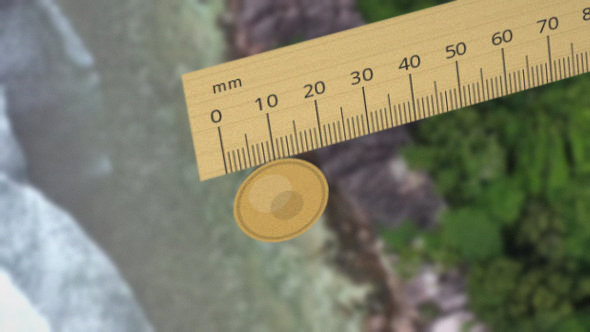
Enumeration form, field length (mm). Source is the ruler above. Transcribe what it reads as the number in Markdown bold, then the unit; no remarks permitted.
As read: **20** mm
